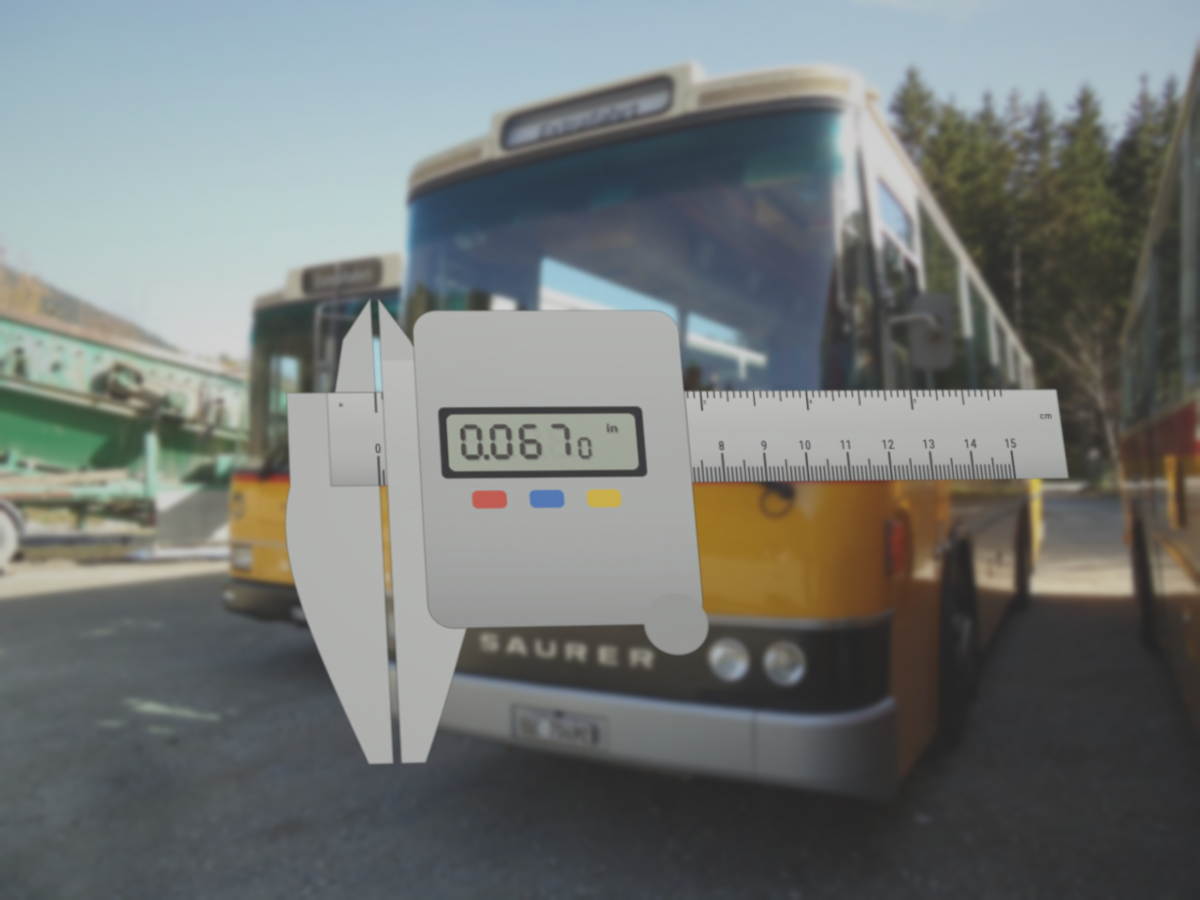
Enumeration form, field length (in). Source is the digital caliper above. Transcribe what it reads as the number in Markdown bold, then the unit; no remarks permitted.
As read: **0.0670** in
